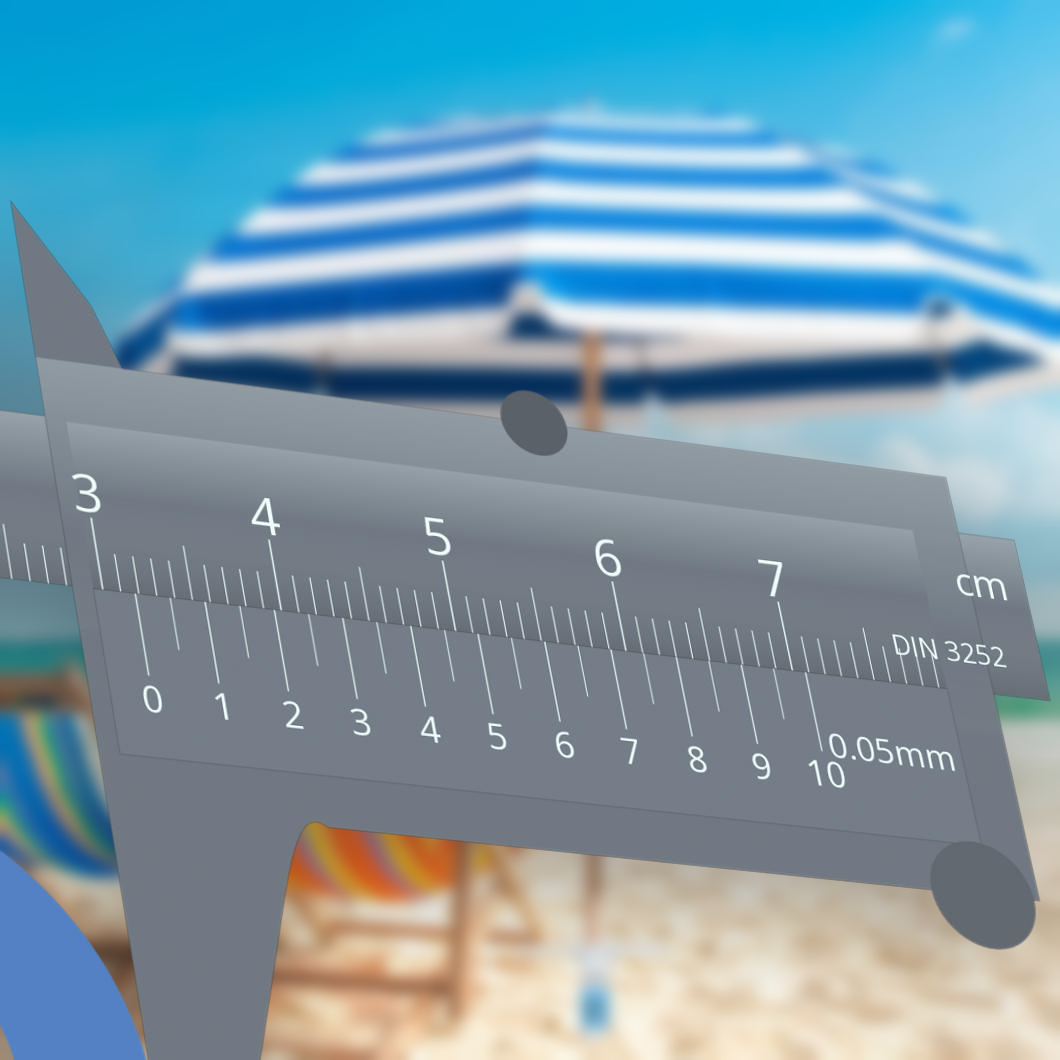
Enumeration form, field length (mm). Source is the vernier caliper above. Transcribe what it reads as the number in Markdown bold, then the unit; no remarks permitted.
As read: **31.8** mm
